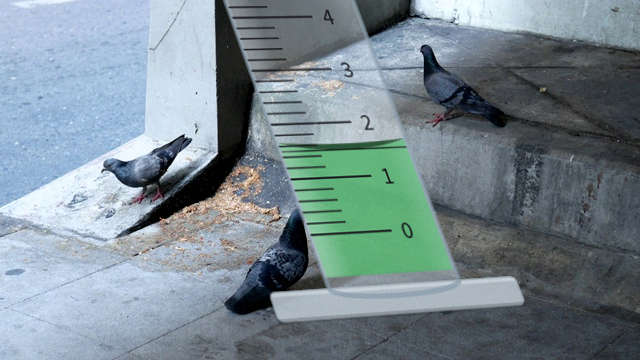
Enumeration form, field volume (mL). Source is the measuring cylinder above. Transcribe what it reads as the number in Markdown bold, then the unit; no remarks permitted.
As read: **1.5** mL
